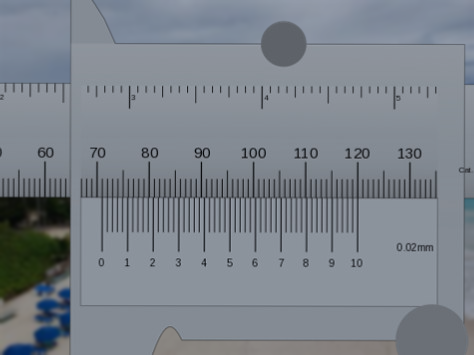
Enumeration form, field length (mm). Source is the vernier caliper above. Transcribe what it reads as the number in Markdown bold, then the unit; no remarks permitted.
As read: **71.0** mm
